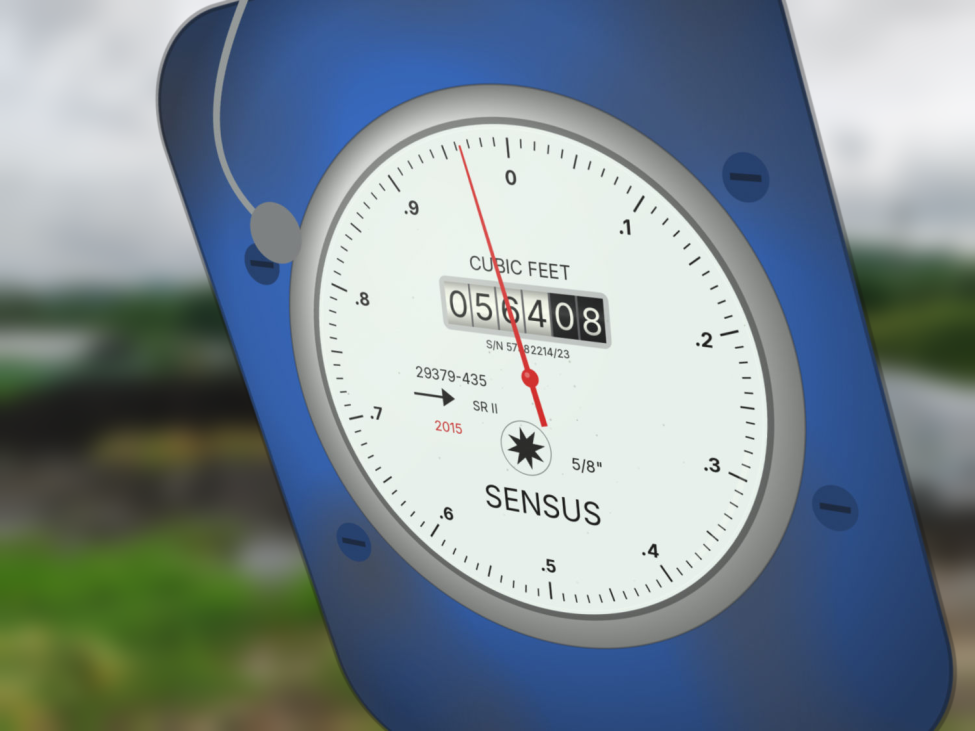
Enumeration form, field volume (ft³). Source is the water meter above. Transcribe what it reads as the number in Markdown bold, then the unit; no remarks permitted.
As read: **56407.96** ft³
